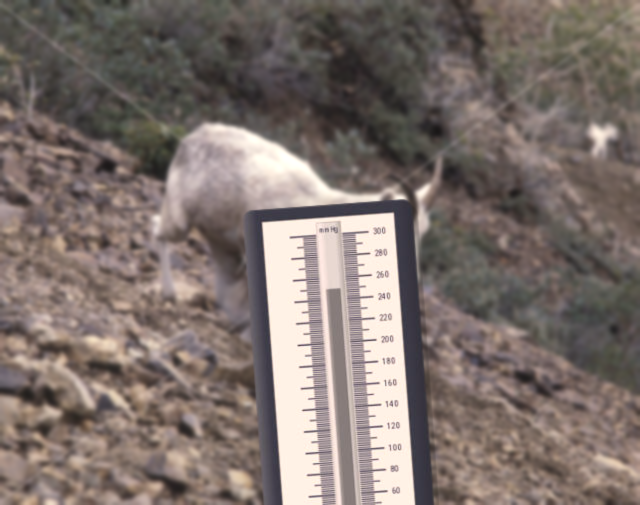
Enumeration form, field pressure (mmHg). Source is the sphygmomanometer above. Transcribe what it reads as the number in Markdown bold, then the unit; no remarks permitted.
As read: **250** mmHg
